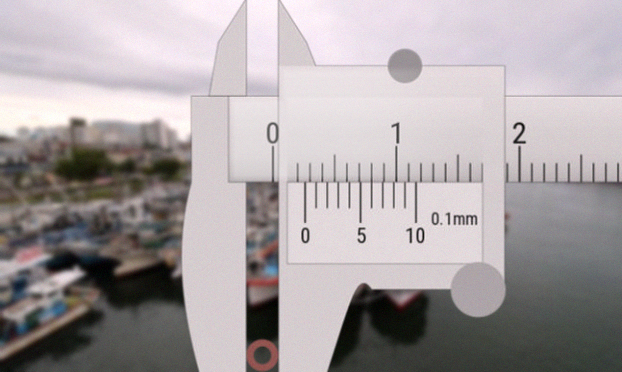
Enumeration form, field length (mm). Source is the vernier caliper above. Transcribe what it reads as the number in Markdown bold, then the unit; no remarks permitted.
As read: **2.6** mm
